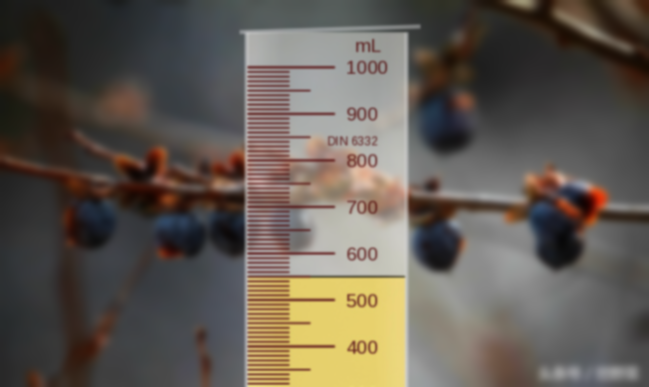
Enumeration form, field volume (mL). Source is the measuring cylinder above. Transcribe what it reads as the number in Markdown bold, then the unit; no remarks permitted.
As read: **550** mL
